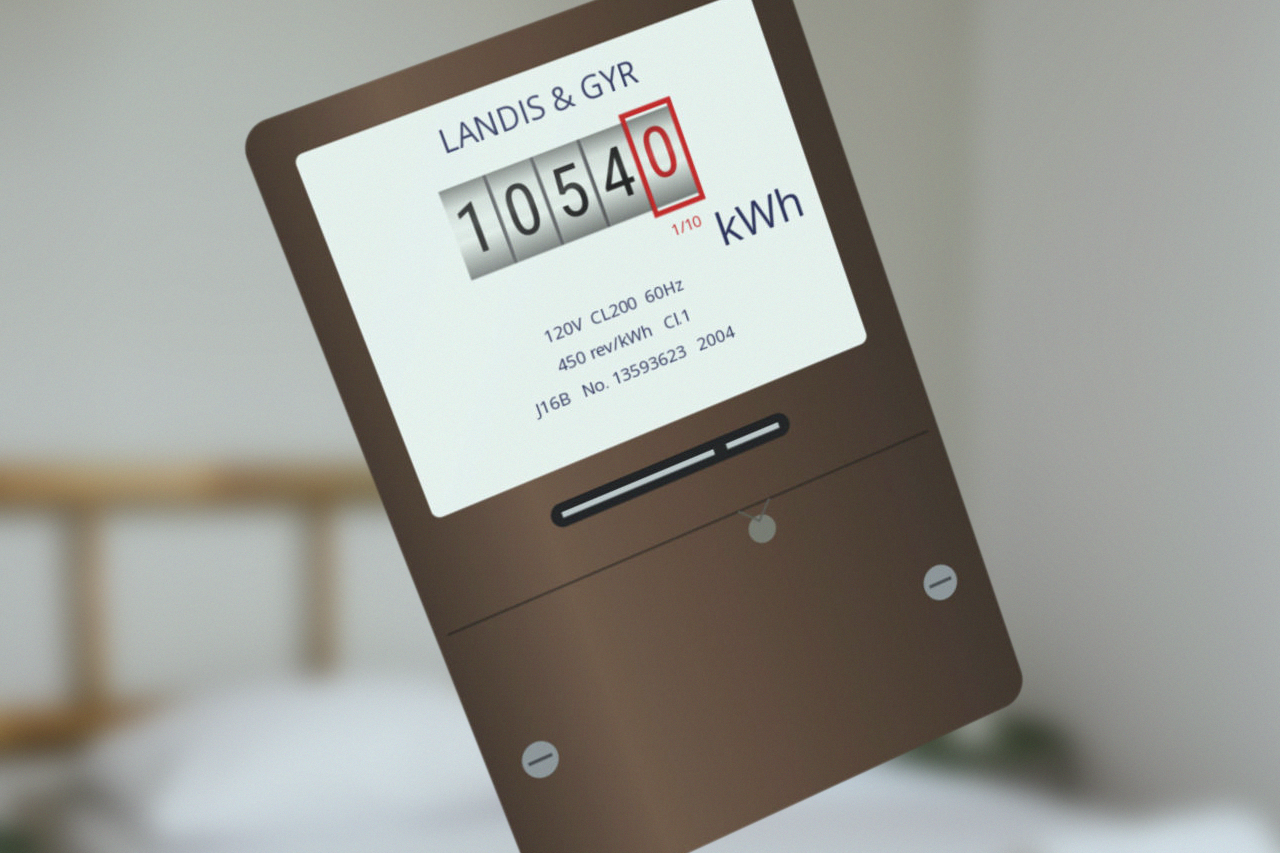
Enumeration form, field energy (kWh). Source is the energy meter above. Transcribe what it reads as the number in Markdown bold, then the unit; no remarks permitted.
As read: **1054.0** kWh
